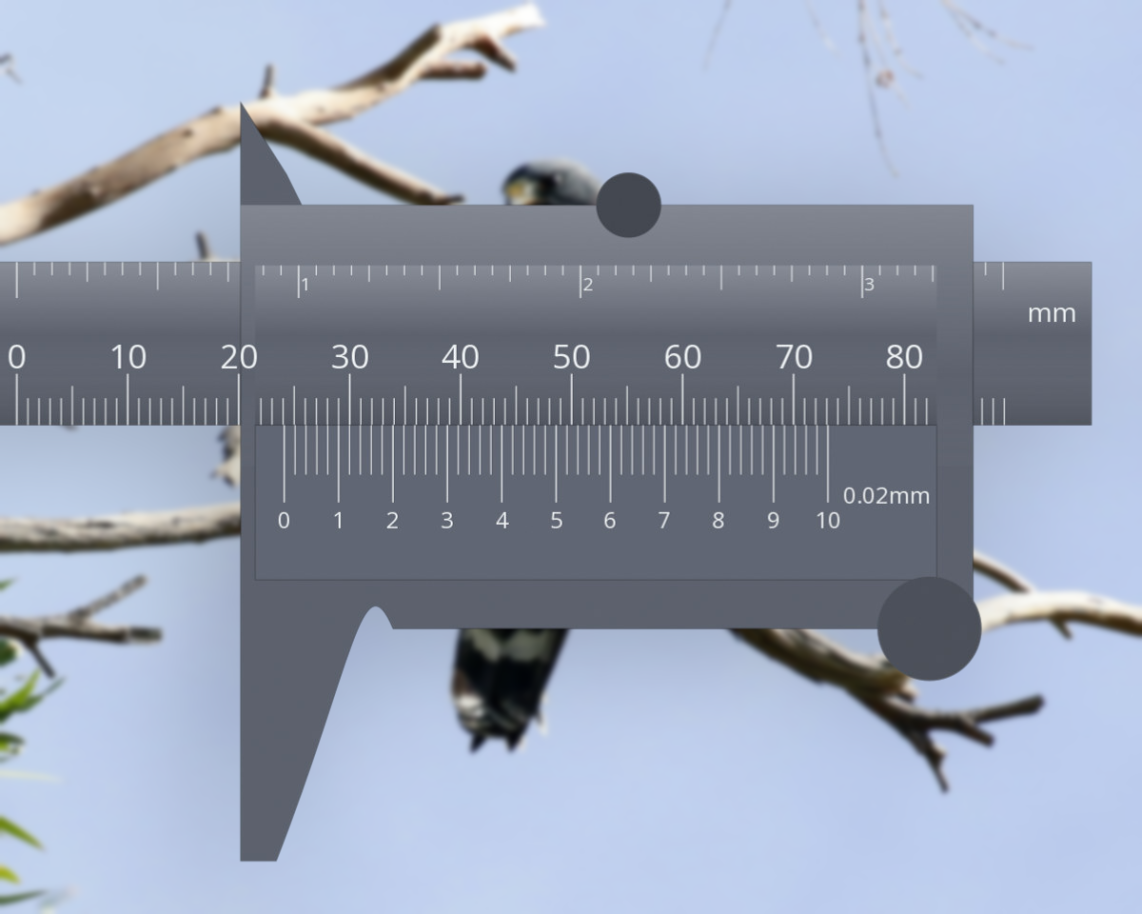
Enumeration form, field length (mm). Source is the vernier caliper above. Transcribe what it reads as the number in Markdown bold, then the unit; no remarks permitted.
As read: **24.1** mm
